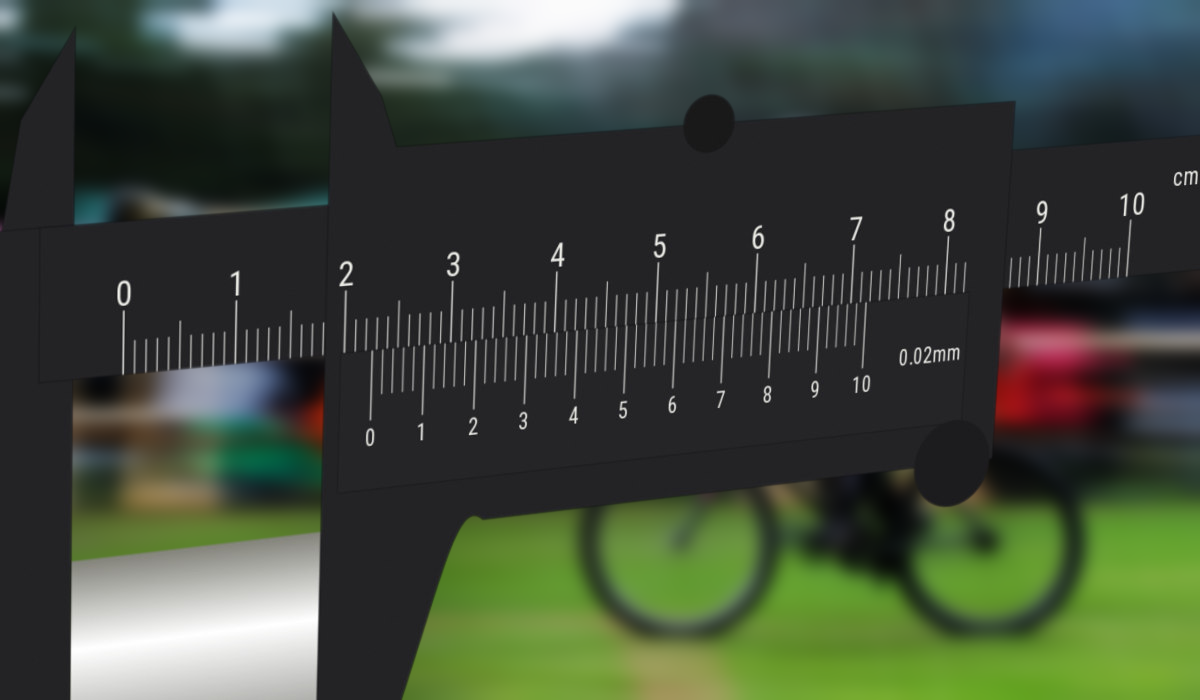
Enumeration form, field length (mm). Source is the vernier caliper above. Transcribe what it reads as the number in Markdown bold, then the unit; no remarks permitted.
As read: **22.6** mm
